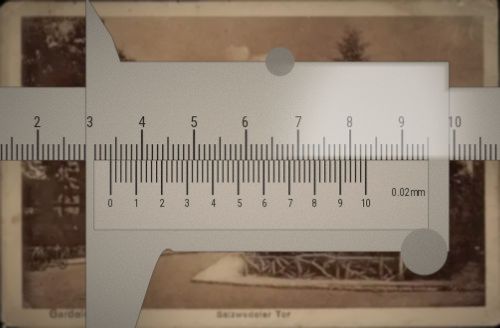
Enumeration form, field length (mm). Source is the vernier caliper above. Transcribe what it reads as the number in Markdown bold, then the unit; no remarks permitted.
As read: **34.0** mm
